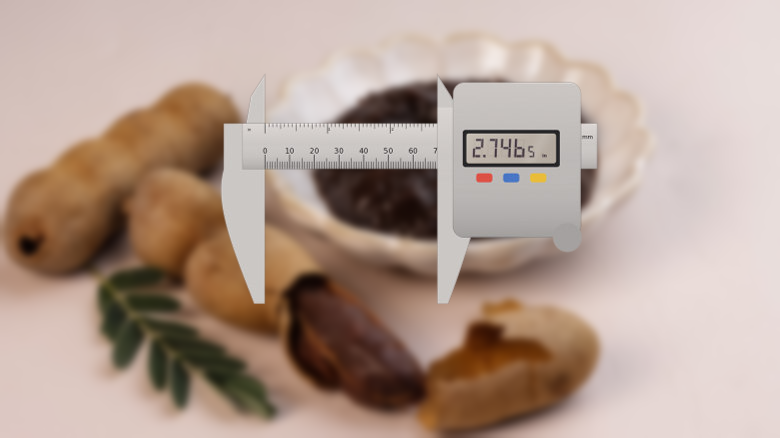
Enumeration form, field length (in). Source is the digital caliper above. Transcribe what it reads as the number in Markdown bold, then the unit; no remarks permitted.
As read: **2.7465** in
